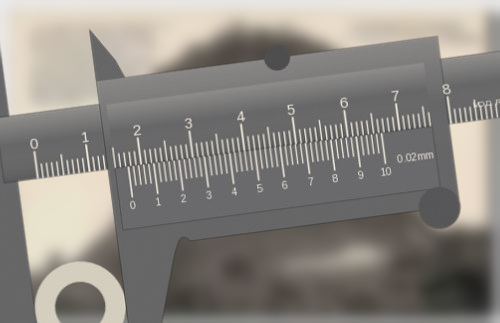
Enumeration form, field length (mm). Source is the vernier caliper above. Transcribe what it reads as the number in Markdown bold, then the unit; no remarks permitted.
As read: **17.5** mm
